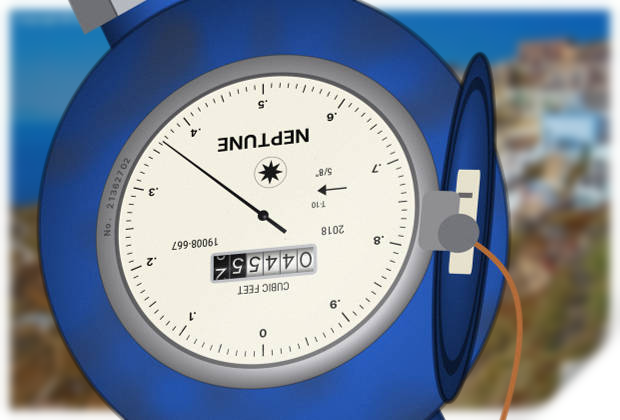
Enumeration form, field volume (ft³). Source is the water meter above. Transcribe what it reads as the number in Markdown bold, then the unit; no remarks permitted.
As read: **44552.36** ft³
